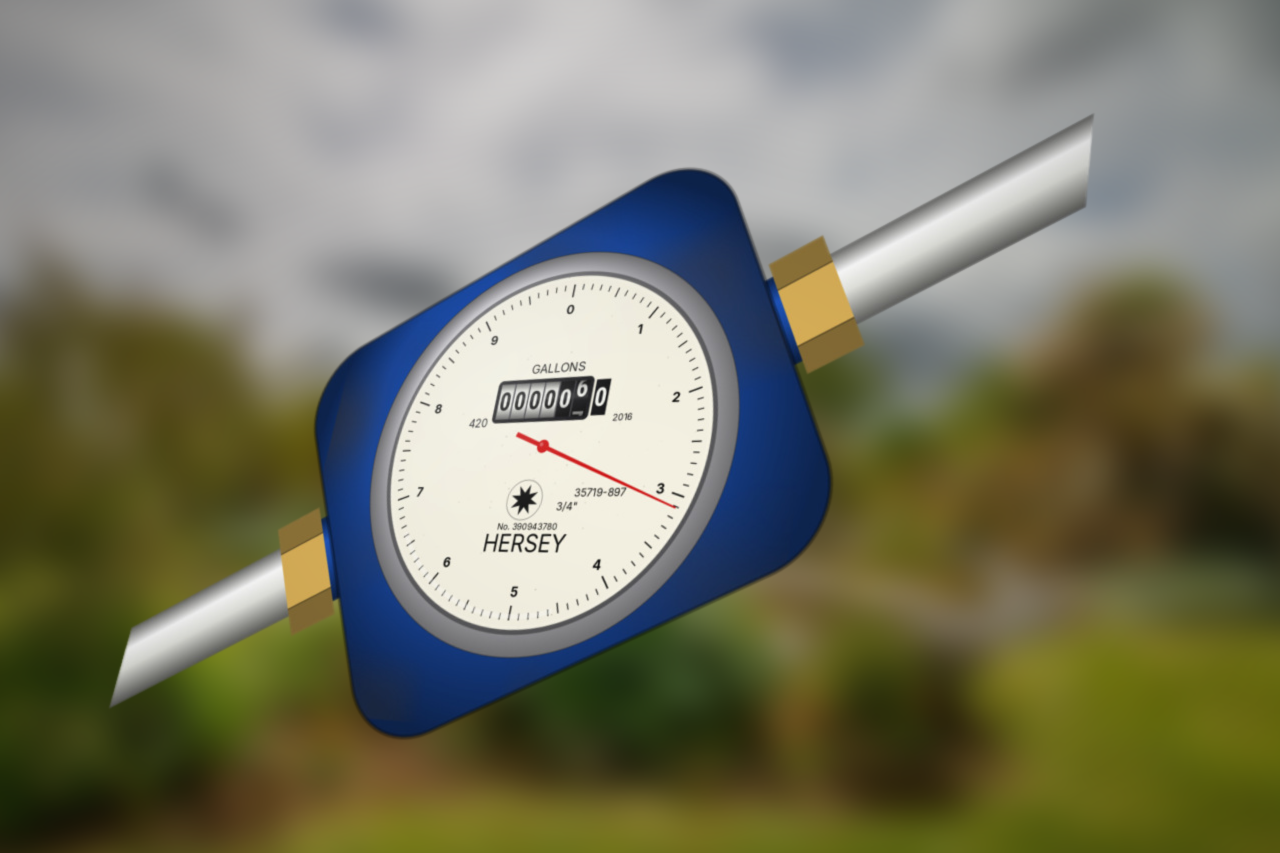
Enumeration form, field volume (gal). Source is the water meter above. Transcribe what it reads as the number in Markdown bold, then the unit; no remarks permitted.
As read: **63.1** gal
